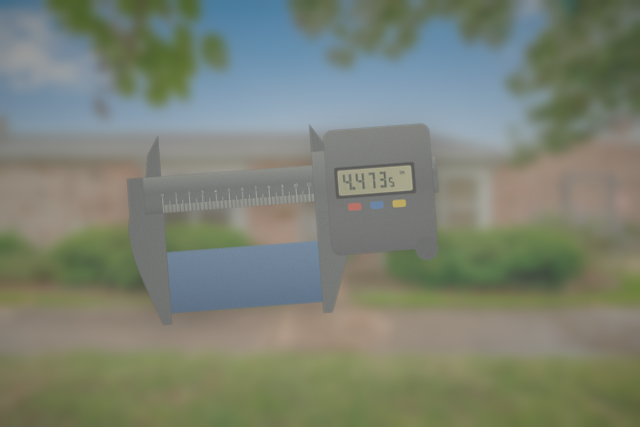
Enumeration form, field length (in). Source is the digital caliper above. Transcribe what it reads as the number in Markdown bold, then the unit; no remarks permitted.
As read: **4.4735** in
